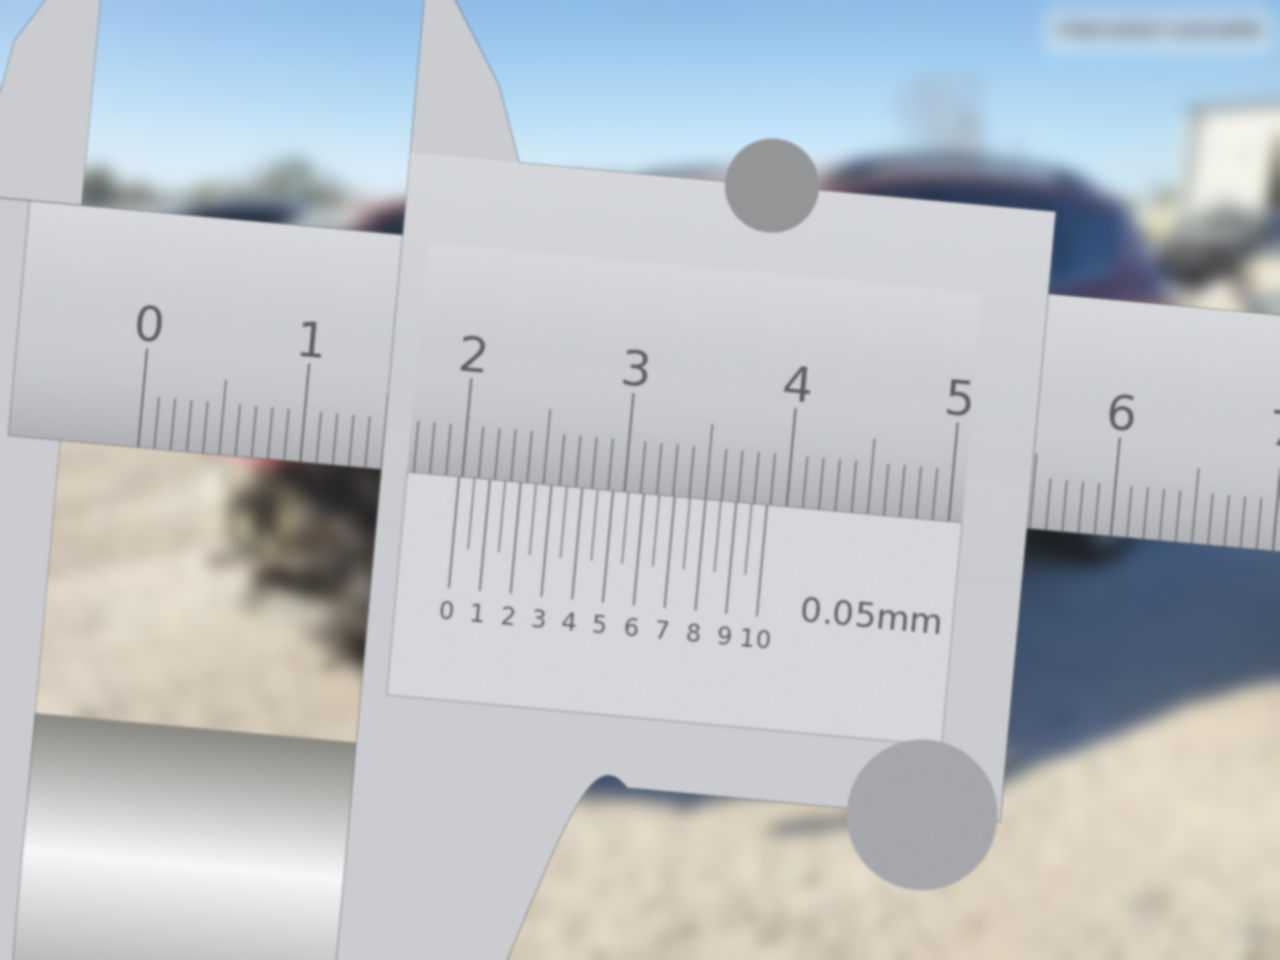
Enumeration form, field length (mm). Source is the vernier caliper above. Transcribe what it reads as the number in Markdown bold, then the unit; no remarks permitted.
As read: **19.8** mm
